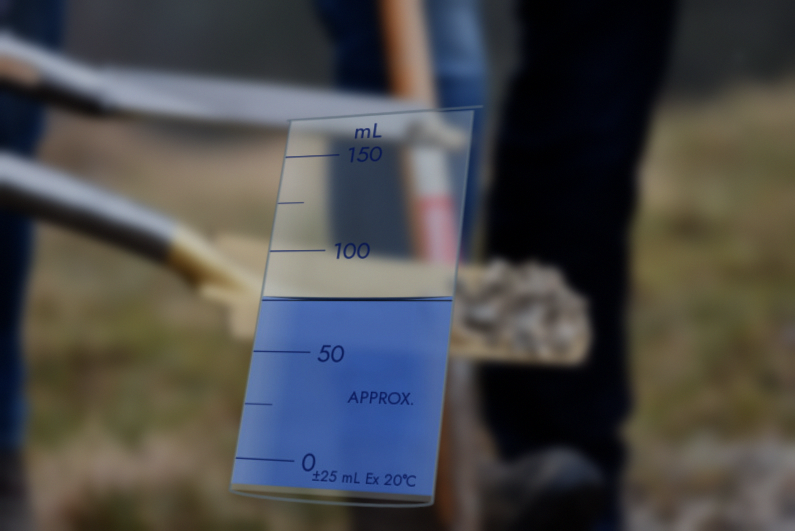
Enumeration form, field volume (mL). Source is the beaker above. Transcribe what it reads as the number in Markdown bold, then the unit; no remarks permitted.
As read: **75** mL
